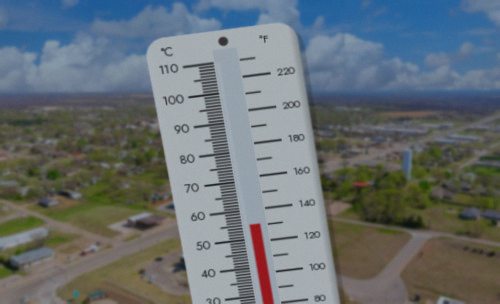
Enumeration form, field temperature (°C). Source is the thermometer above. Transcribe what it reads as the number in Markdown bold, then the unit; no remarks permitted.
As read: **55** °C
